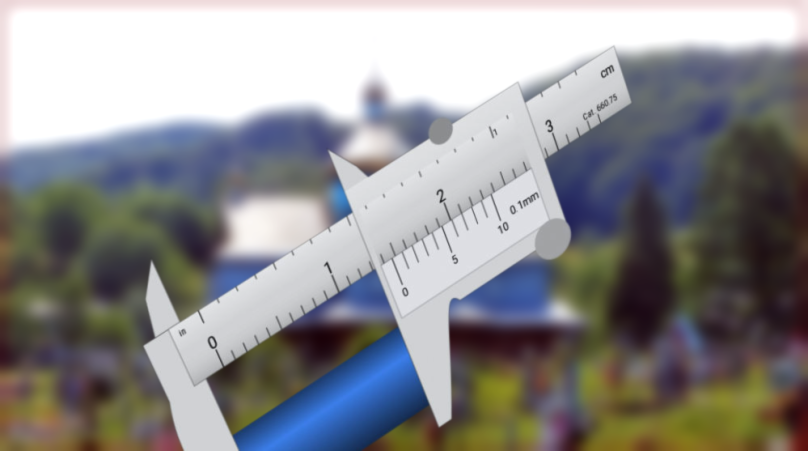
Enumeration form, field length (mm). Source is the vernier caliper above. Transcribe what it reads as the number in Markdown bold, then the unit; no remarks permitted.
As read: **14.7** mm
